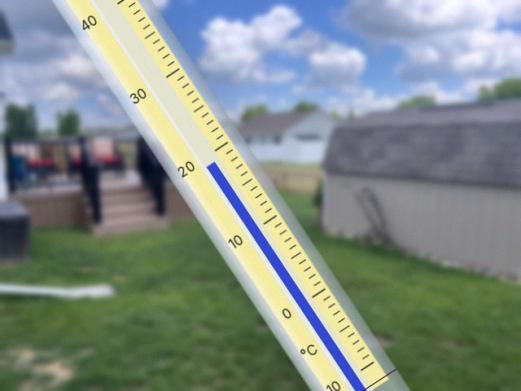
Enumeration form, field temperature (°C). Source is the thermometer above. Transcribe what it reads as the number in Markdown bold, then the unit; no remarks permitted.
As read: **19** °C
